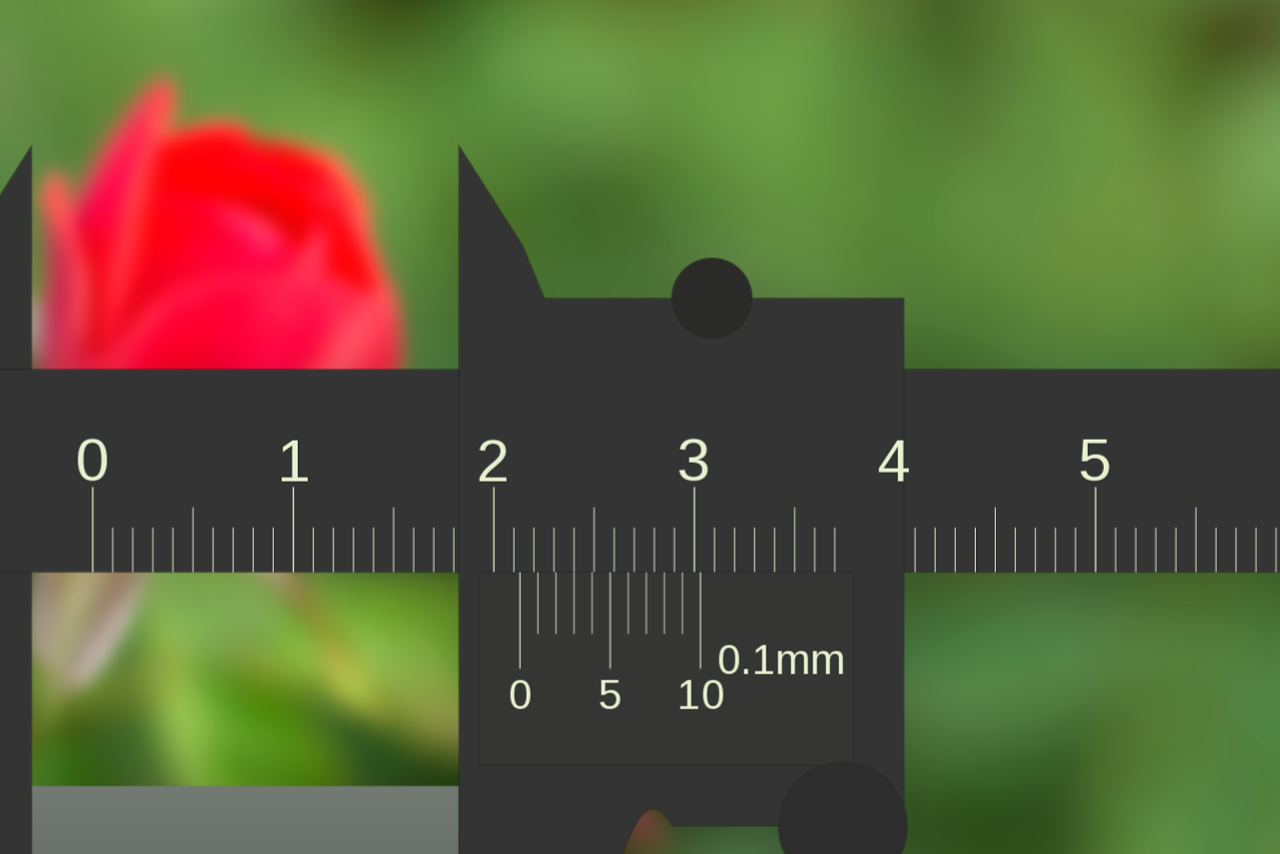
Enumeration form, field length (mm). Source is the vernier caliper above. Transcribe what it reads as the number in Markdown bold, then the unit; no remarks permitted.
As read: **21.3** mm
